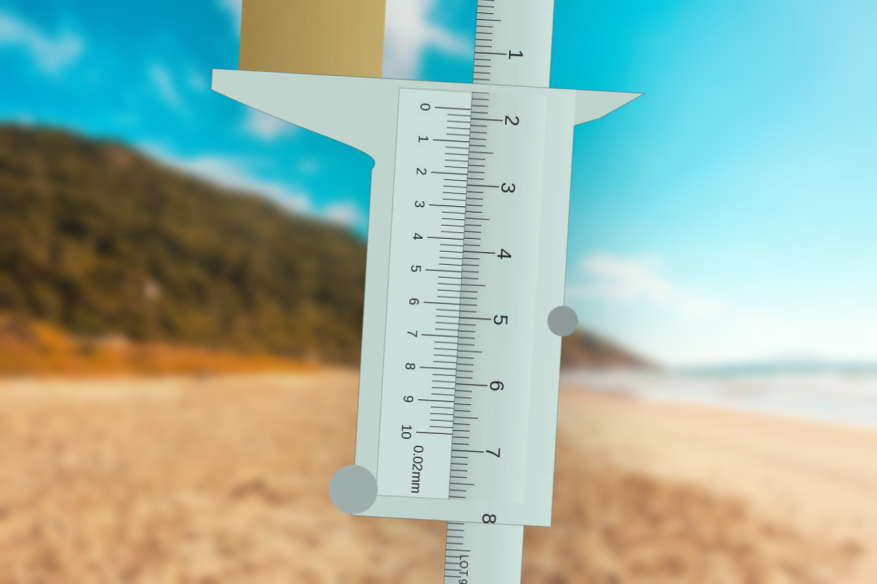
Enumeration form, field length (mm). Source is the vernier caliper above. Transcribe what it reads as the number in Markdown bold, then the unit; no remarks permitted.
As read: **18.6** mm
